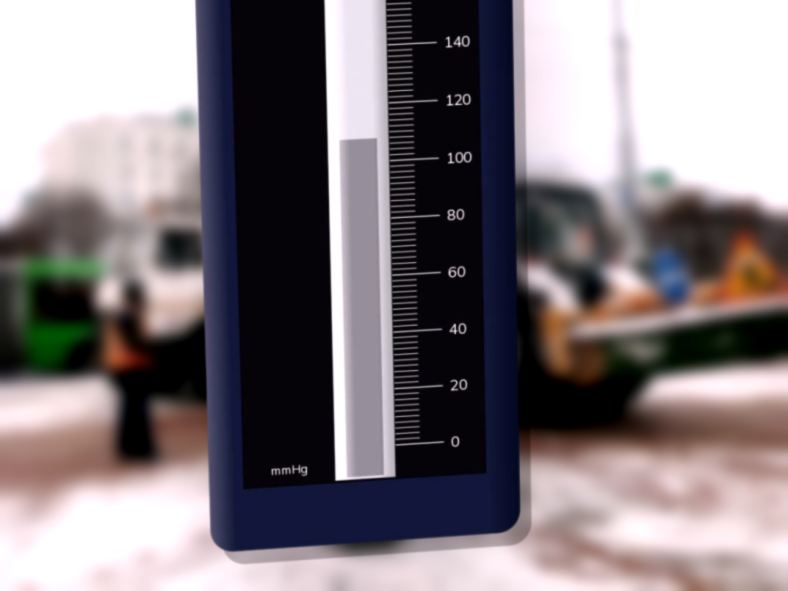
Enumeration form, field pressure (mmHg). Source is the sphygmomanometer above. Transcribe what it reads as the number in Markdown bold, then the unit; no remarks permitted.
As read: **108** mmHg
